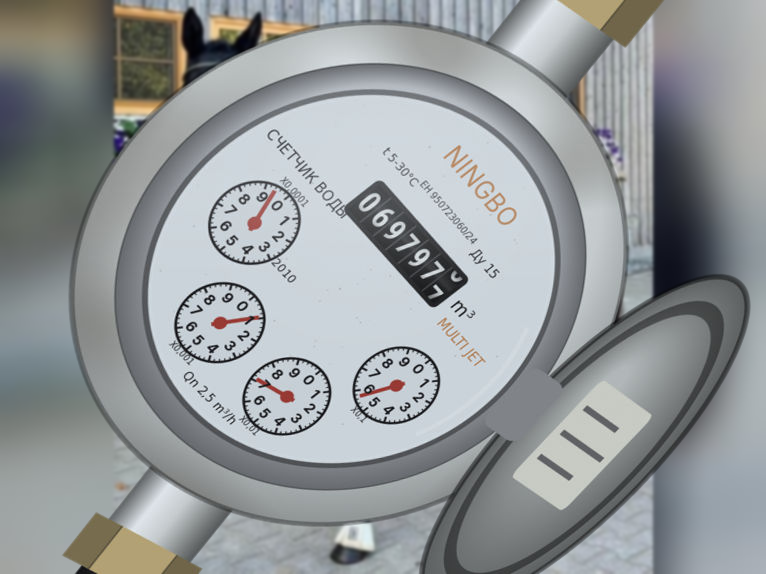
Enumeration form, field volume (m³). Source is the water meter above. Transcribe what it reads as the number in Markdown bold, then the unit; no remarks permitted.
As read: **697976.5709** m³
